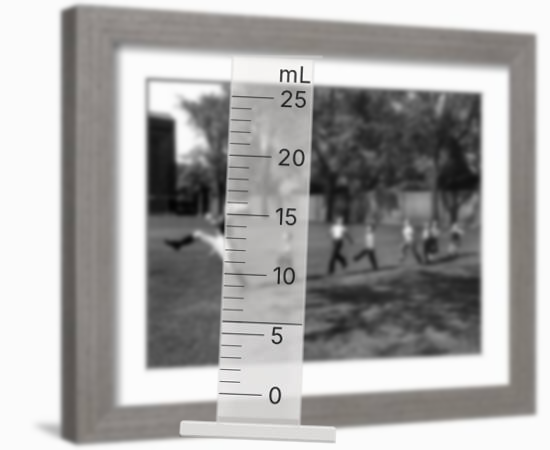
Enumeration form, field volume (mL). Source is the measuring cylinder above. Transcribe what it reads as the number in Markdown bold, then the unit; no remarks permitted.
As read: **6** mL
